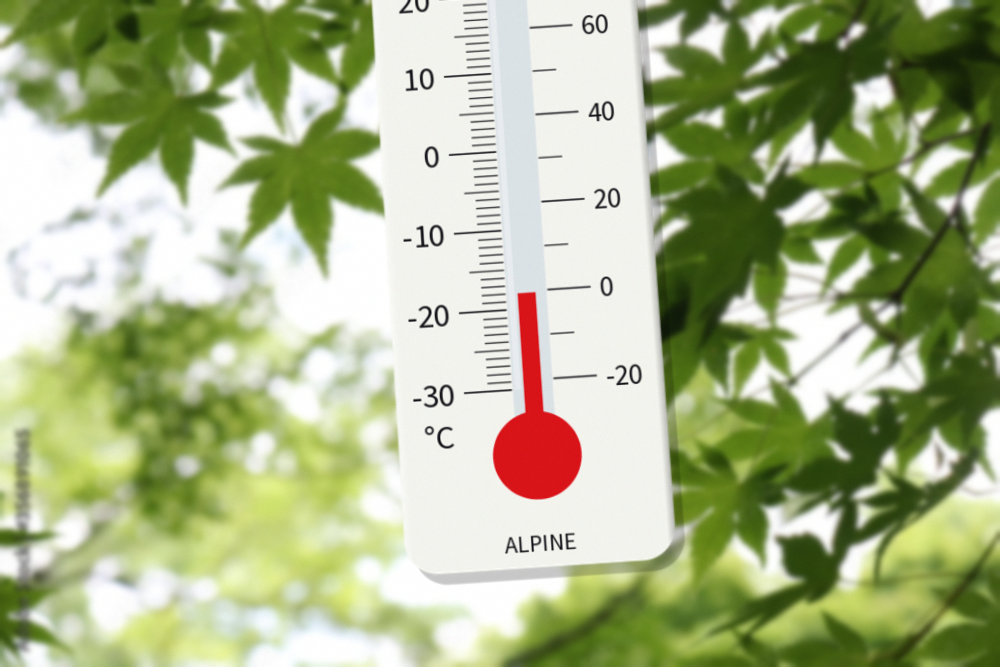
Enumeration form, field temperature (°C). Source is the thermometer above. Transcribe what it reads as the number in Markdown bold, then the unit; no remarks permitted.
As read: **-18** °C
